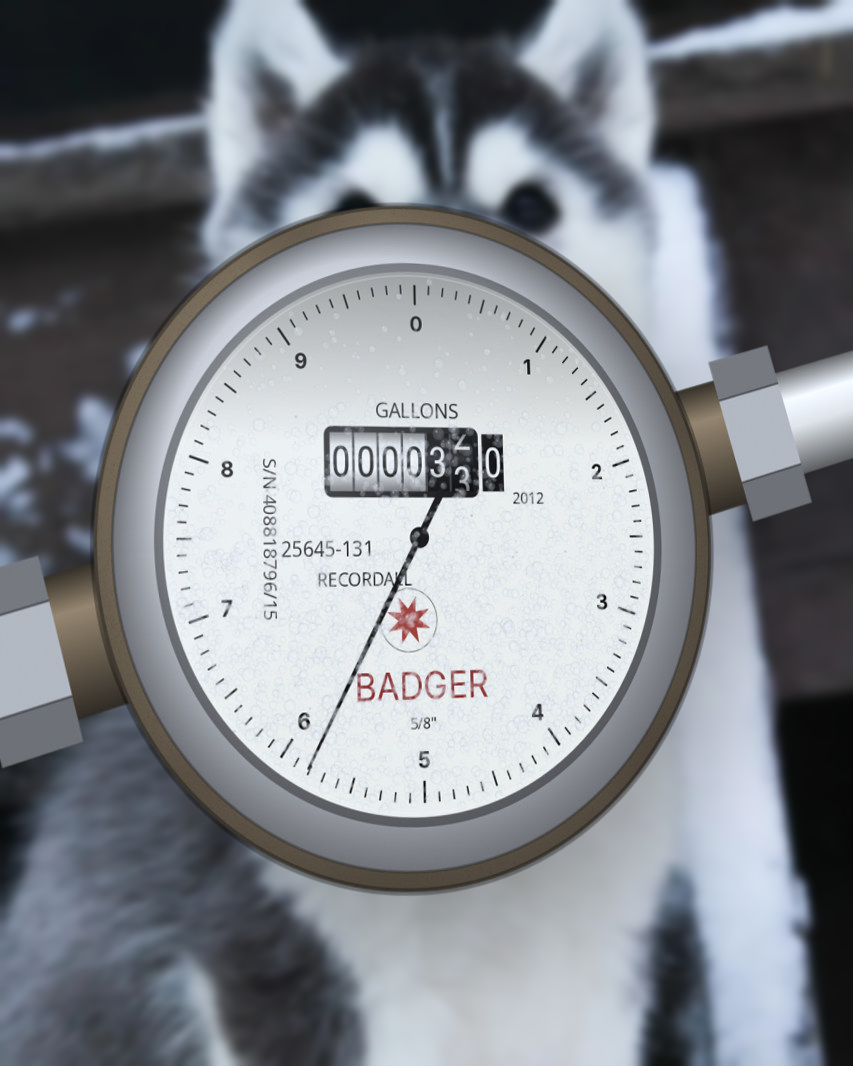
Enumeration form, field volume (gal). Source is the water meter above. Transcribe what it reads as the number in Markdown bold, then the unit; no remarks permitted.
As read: **325.8** gal
